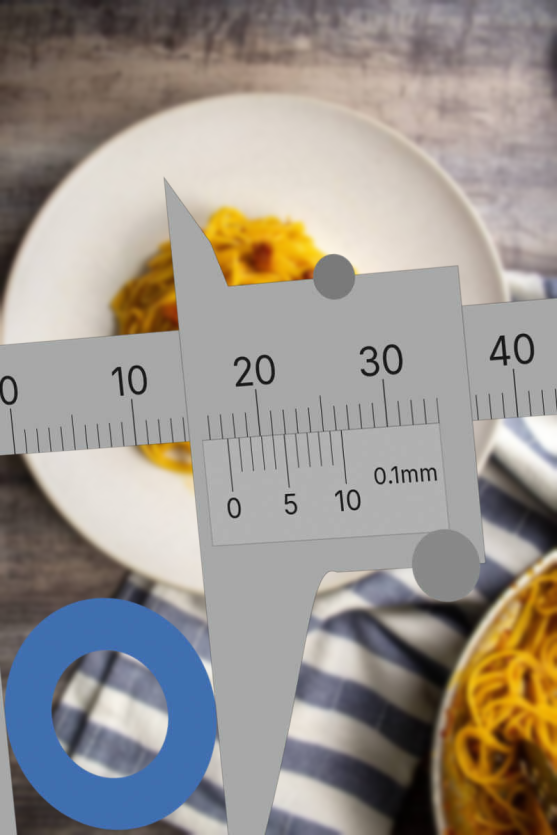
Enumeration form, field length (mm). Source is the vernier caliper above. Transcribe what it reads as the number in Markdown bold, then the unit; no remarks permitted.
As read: **17.4** mm
